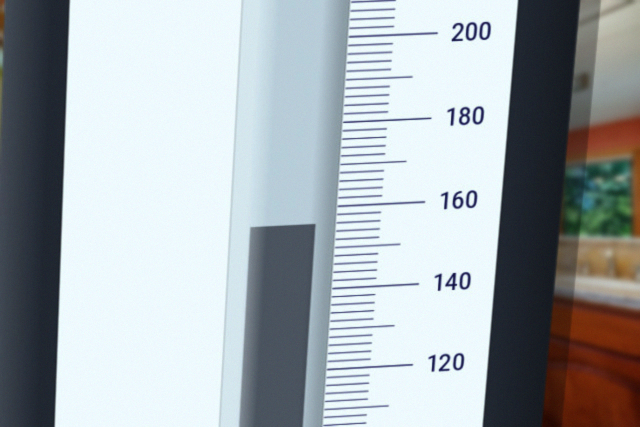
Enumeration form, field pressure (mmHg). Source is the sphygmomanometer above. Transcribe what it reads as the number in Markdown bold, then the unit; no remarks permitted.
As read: **156** mmHg
